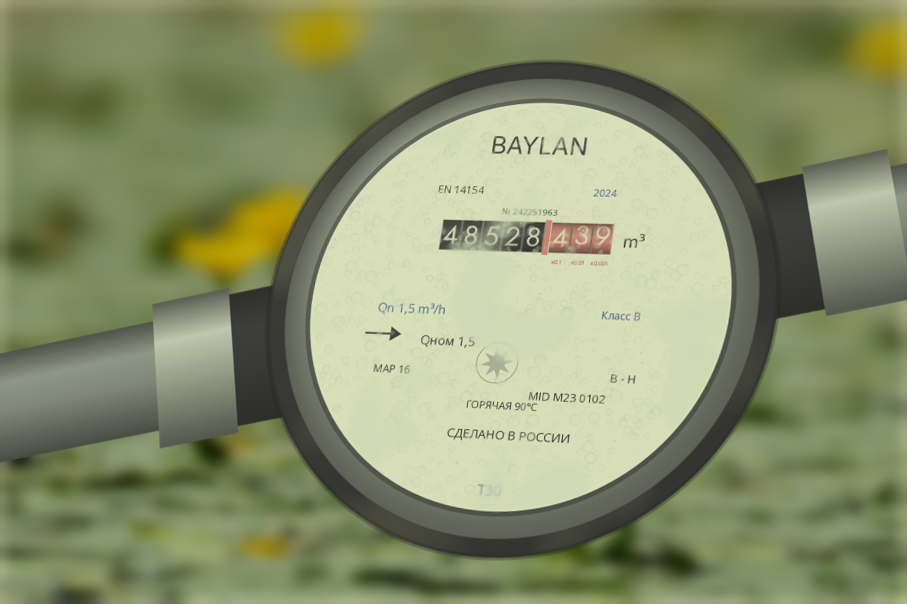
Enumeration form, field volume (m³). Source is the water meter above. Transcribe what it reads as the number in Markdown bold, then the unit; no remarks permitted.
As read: **48528.439** m³
